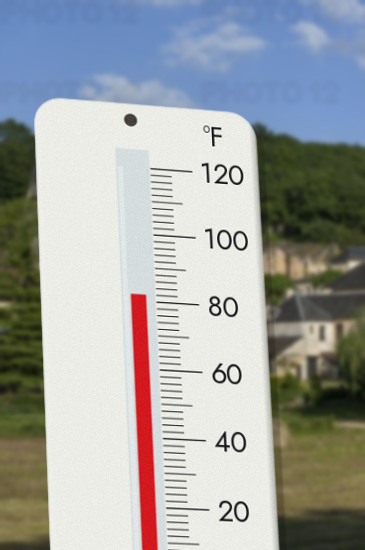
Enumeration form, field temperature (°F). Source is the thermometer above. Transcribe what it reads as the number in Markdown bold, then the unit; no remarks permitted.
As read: **82** °F
